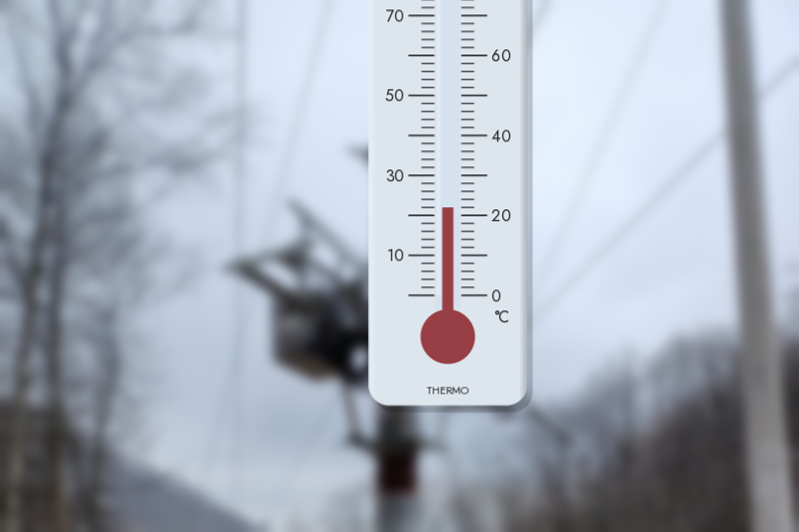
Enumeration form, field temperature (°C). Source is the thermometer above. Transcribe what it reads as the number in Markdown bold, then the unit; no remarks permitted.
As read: **22** °C
